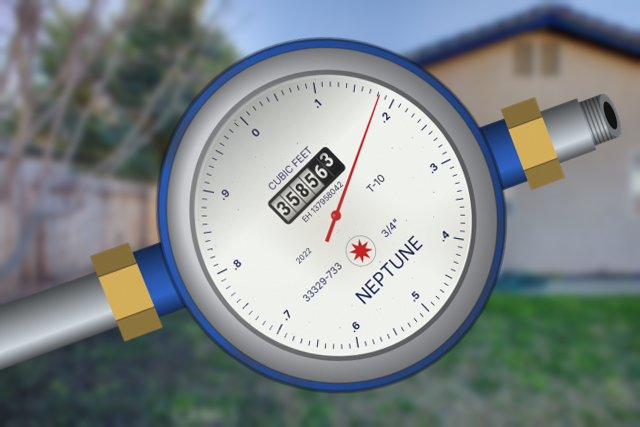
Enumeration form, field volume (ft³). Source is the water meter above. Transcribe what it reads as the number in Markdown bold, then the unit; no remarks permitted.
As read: **358563.18** ft³
